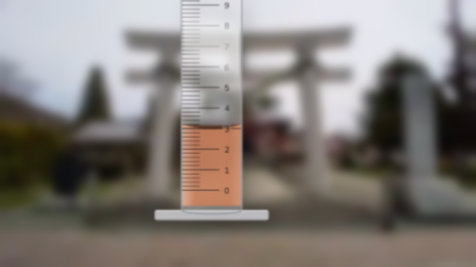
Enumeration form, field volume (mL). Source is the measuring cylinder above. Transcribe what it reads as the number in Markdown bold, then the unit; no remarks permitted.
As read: **3** mL
